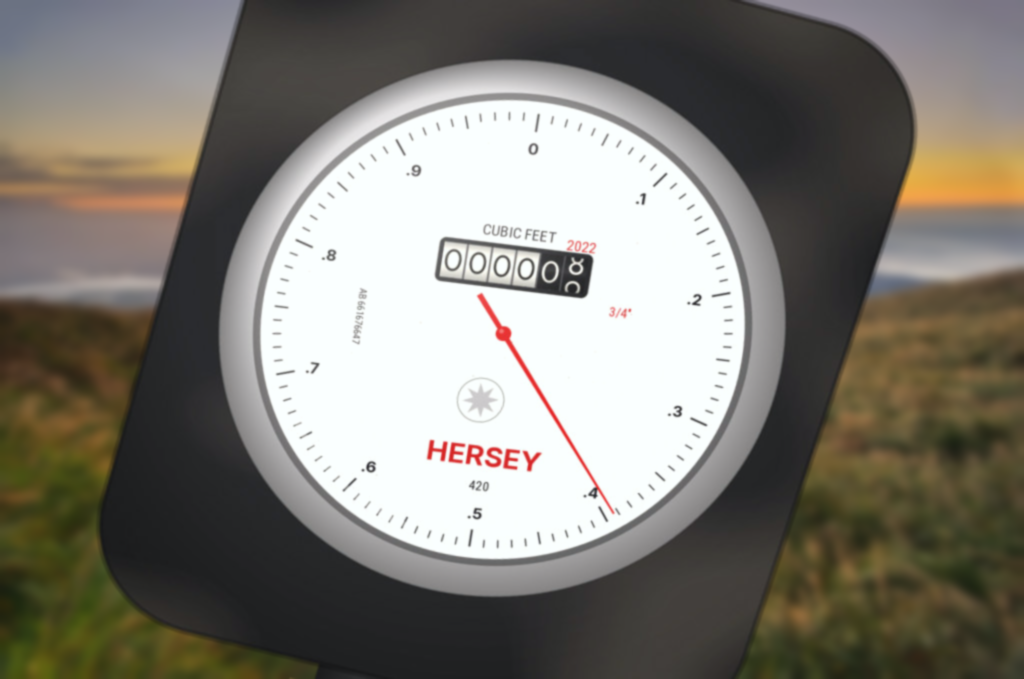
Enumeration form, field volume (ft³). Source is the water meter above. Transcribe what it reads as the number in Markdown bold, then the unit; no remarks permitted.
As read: **8.39** ft³
